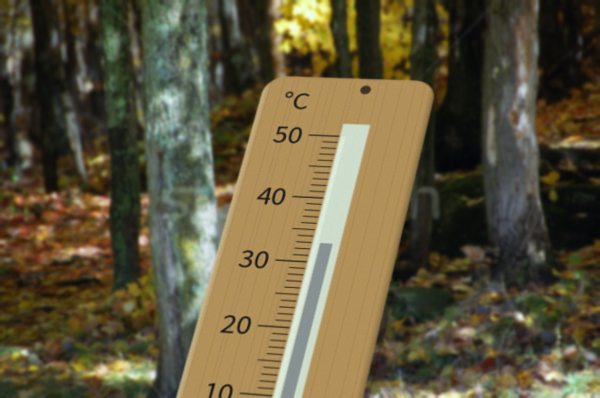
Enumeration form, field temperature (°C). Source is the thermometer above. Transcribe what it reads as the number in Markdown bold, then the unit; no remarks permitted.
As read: **33** °C
